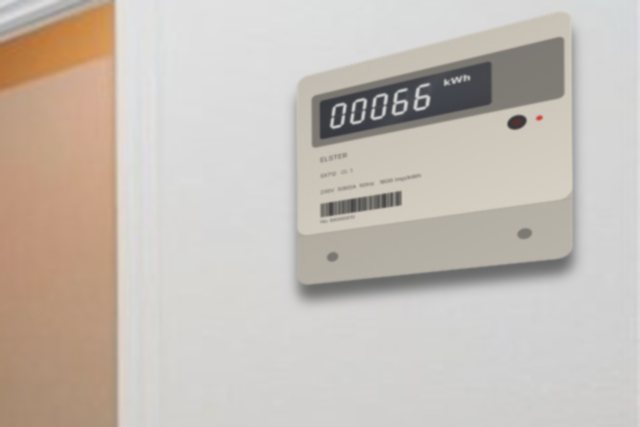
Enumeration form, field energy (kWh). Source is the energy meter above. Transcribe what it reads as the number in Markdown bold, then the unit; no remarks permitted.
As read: **66** kWh
